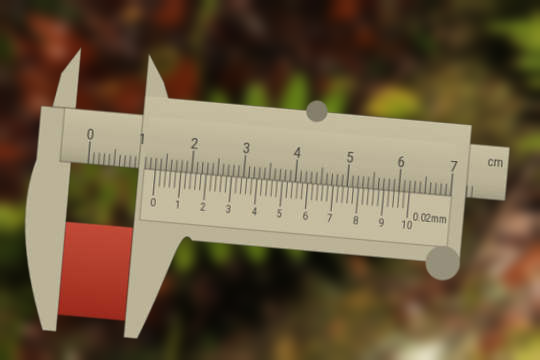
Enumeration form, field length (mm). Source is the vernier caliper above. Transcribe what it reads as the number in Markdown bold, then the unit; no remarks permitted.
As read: **13.0** mm
